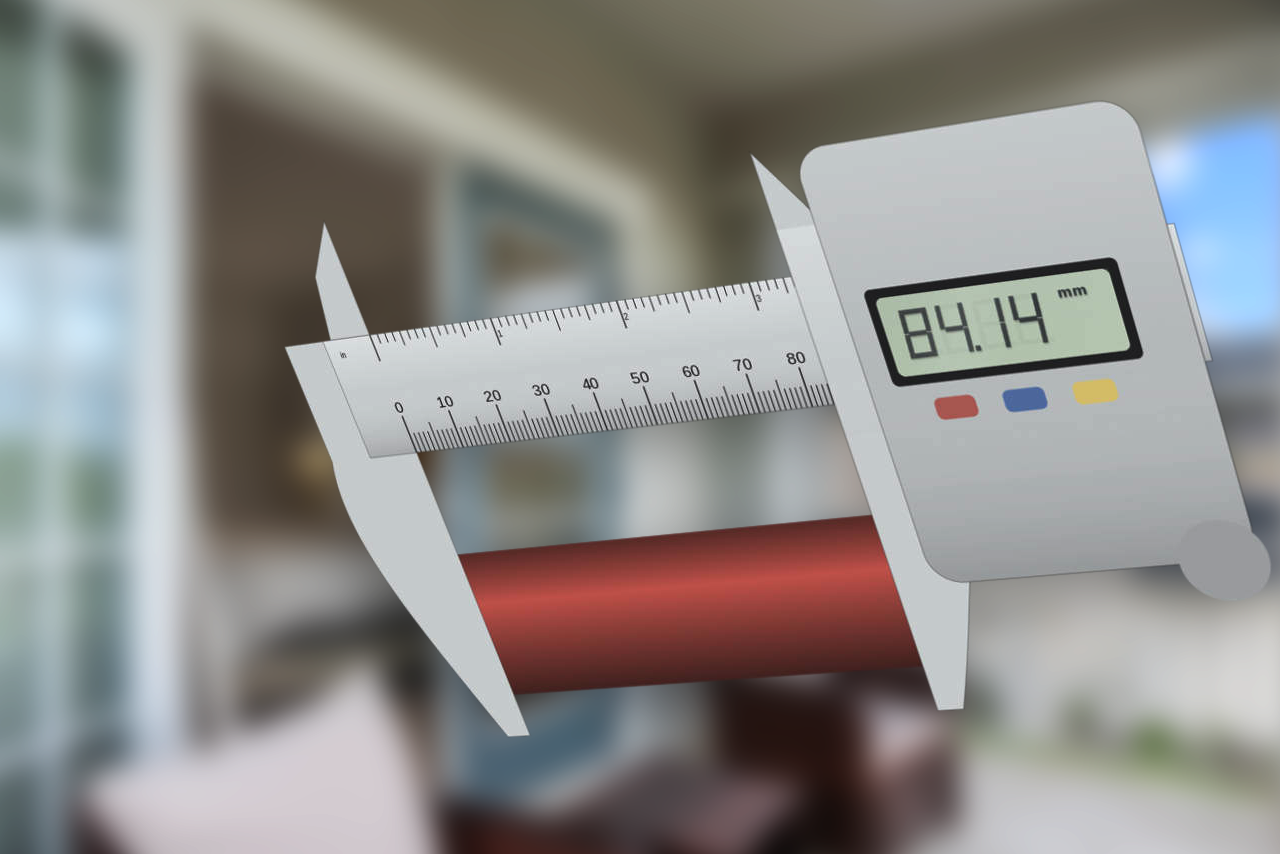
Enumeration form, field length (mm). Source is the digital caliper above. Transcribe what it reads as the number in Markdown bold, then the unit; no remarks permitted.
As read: **84.14** mm
